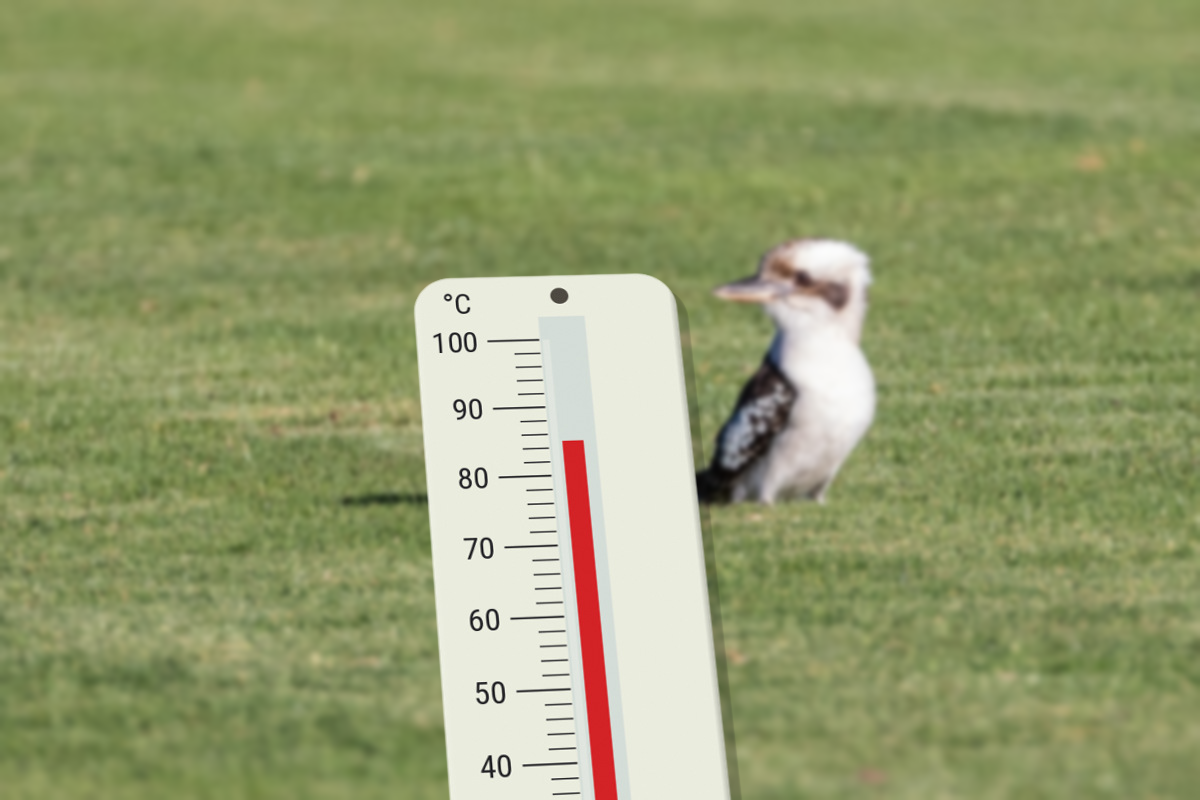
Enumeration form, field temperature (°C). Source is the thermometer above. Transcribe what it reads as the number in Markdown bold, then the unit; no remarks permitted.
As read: **85** °C
